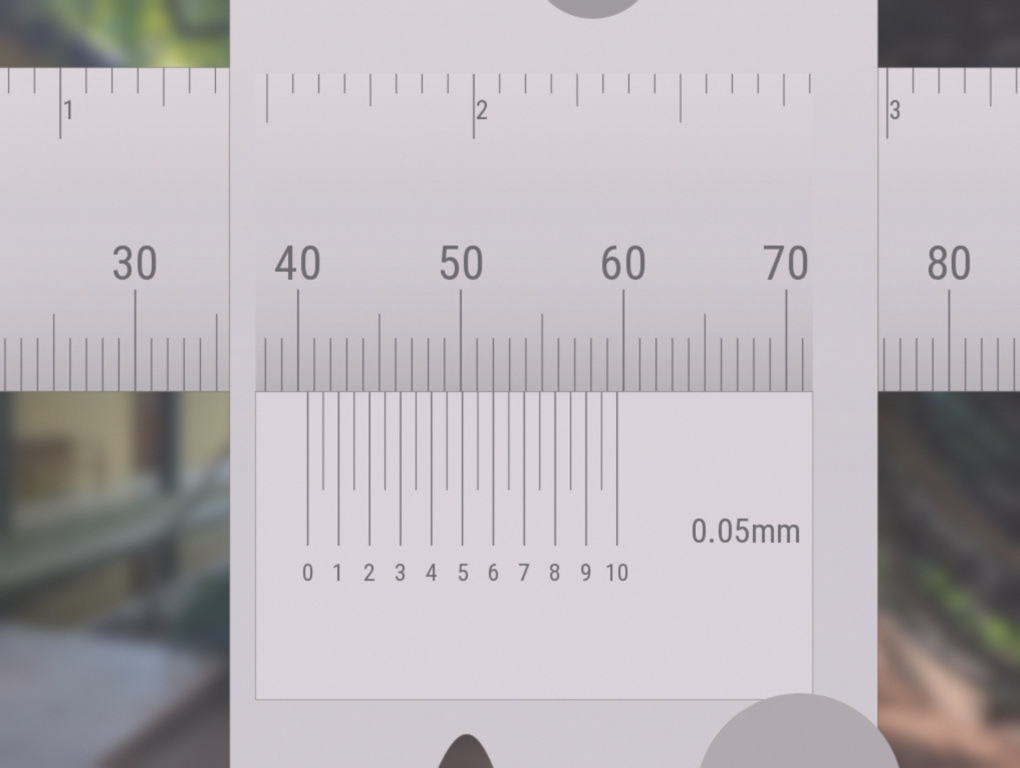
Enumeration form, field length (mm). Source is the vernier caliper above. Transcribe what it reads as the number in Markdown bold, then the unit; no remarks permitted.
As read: **40.6** mm
